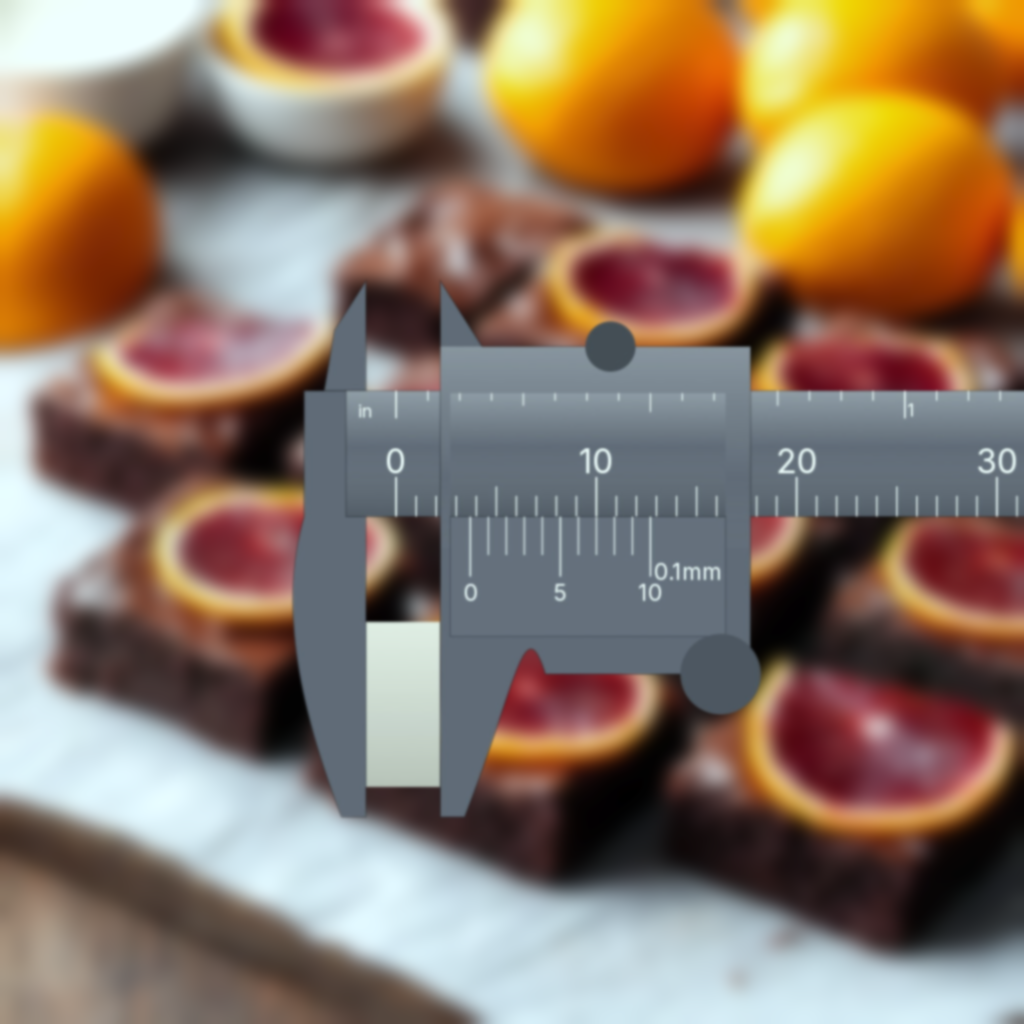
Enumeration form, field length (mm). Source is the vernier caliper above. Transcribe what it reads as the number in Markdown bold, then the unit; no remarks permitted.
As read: **3.7** mm
